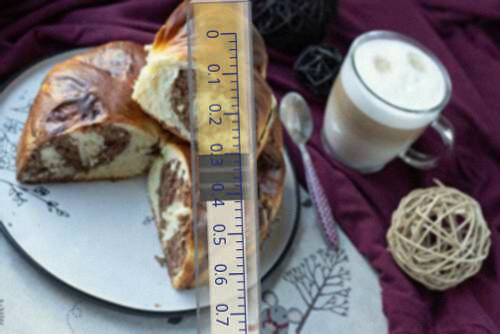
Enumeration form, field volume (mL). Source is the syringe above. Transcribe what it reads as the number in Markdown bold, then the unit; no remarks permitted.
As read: **0.3** mL
